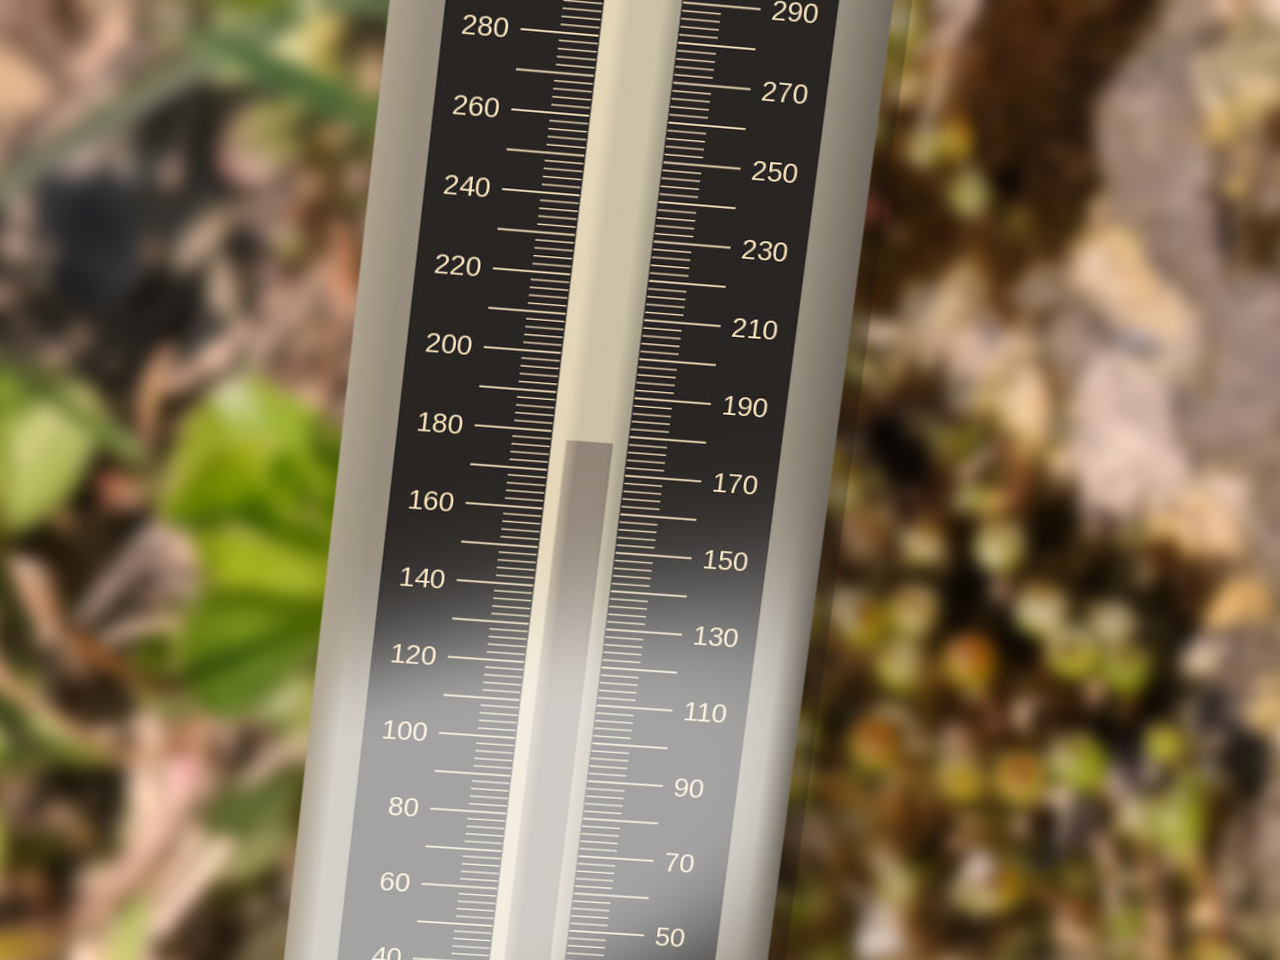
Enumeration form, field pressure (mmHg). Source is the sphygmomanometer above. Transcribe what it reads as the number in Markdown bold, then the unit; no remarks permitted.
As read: **178** mmHg
